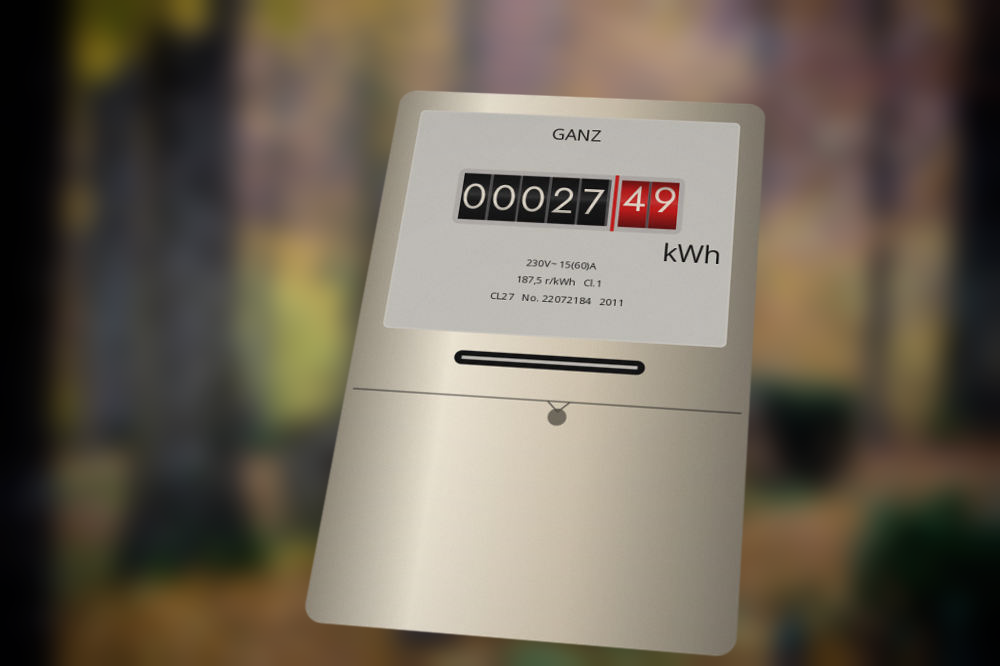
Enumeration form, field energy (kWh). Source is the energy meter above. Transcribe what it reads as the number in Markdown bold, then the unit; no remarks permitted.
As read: **27.49** kWh
